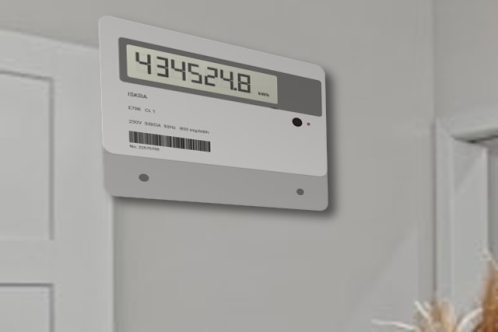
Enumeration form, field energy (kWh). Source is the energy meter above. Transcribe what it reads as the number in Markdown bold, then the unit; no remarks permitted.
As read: **434524.8** kWh
